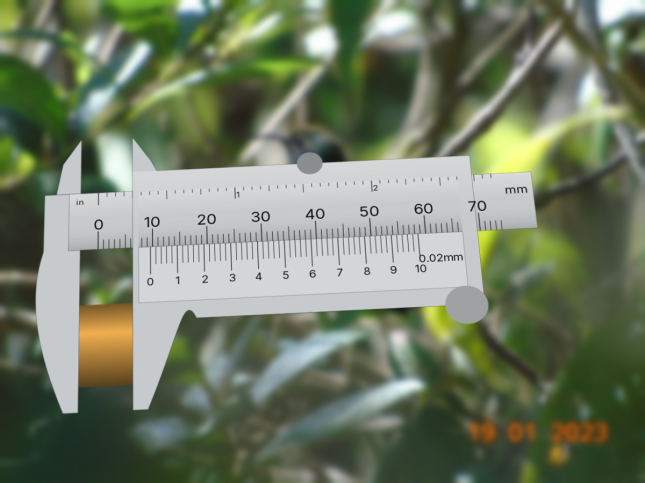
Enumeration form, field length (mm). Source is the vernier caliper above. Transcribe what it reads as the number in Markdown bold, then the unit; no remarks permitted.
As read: **9.6** mm
